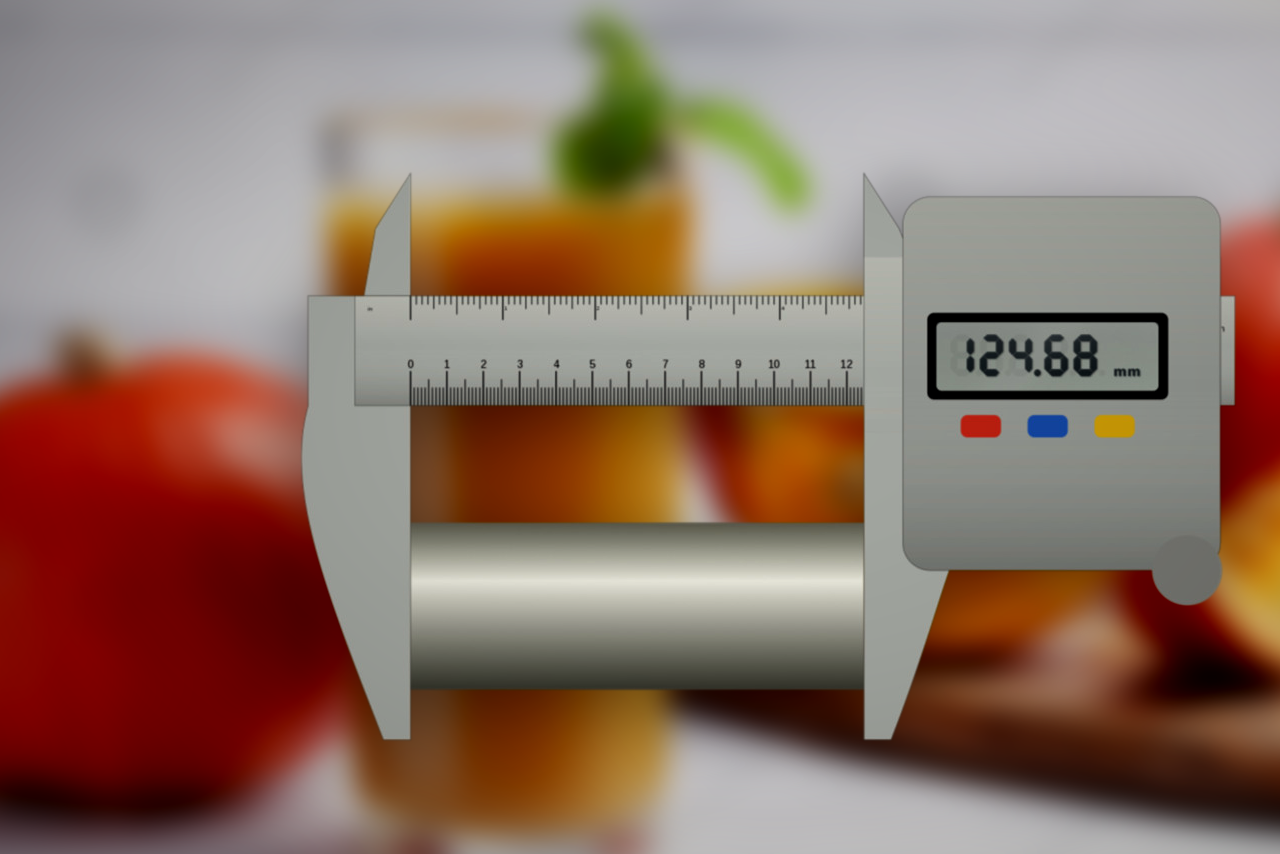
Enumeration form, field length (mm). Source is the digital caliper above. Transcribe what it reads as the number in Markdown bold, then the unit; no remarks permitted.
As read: **124.68** mm
